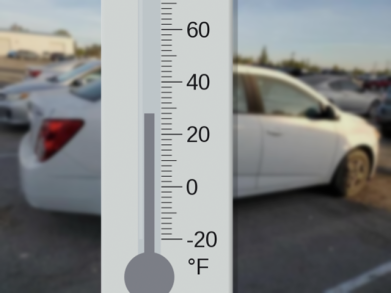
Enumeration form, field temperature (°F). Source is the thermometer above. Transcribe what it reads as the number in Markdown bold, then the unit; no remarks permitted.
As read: **28** °F
